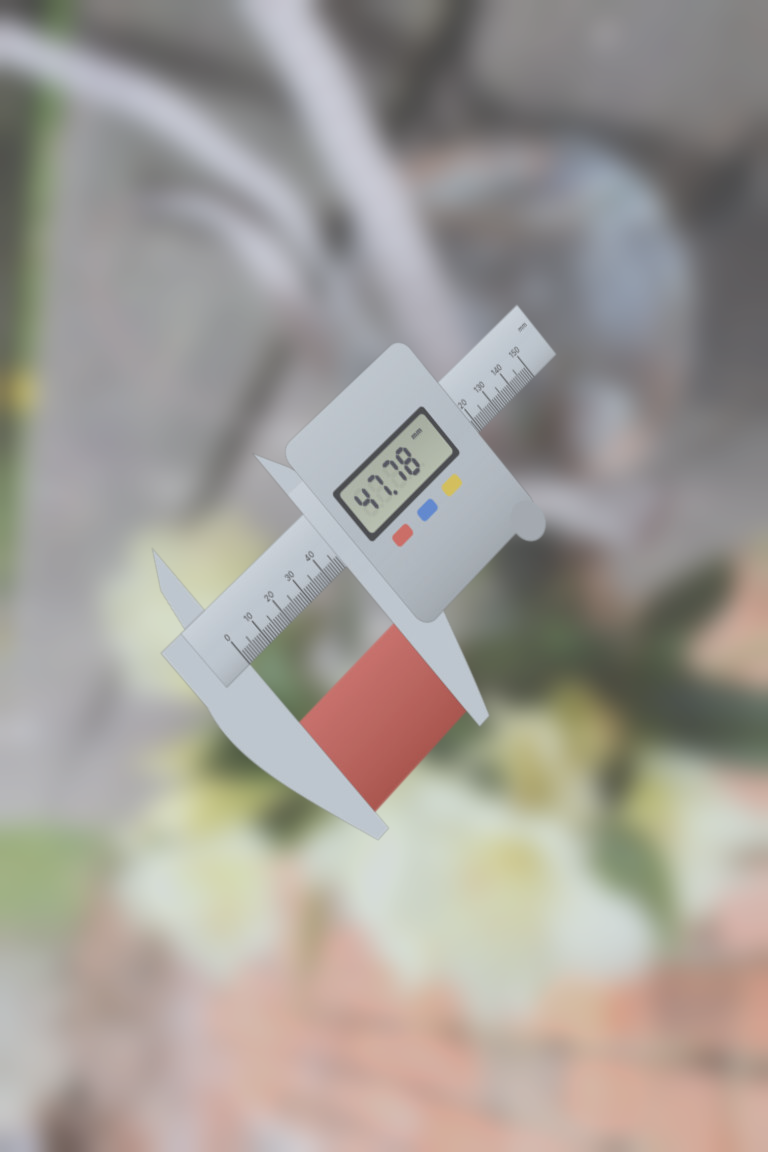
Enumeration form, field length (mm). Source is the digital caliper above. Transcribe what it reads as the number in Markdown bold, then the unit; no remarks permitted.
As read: **47.78** mm
